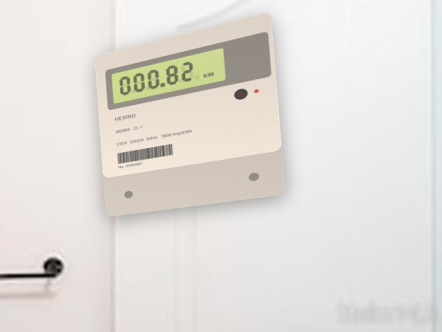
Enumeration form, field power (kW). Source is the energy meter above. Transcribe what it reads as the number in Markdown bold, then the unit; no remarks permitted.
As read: **0.82** kW
